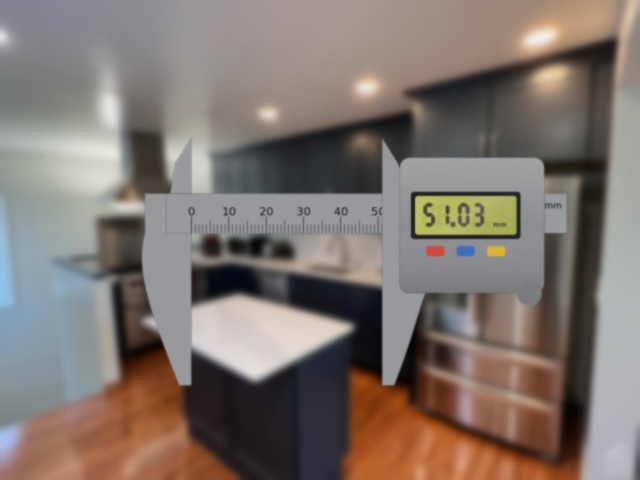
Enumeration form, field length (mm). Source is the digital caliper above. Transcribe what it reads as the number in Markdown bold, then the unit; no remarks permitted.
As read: **51.03** mm
